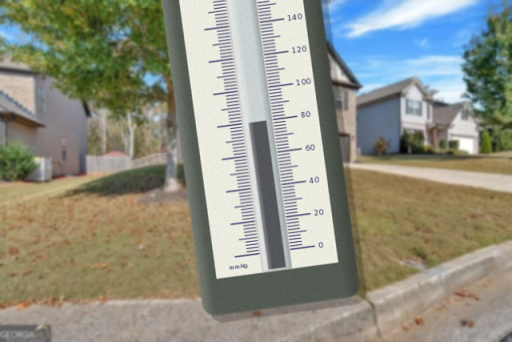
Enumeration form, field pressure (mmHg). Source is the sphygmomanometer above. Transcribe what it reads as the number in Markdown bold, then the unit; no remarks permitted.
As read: **80** mmHg
